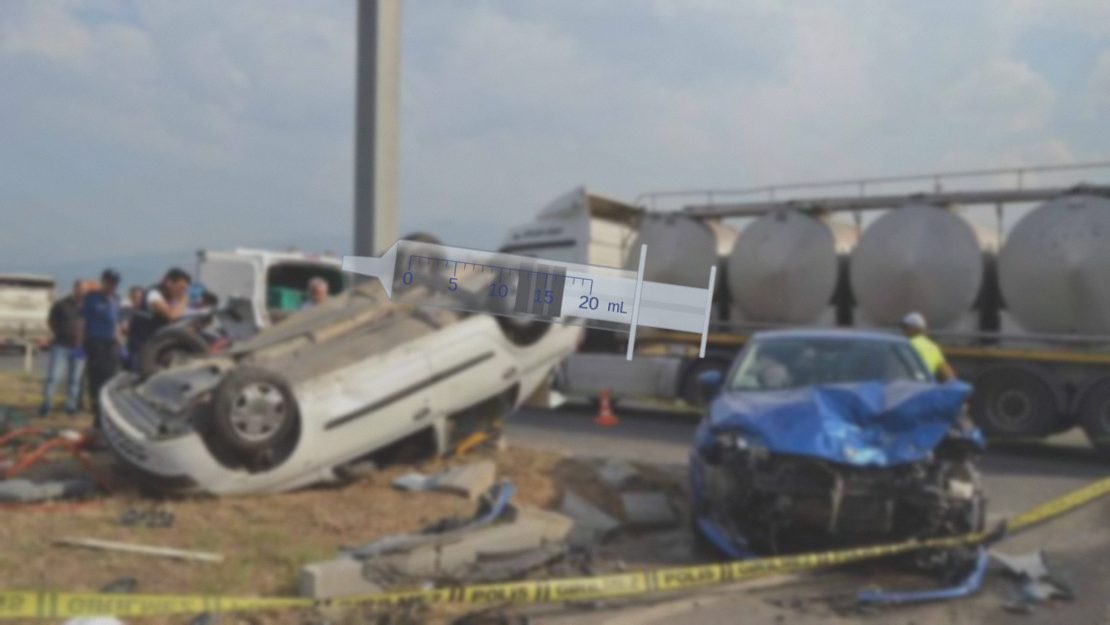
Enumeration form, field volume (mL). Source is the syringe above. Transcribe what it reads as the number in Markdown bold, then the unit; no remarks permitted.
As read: **12** mL
